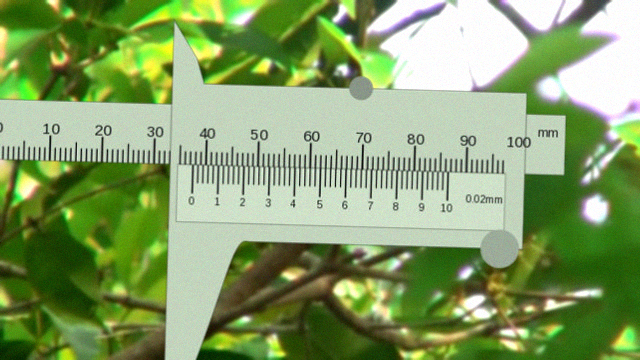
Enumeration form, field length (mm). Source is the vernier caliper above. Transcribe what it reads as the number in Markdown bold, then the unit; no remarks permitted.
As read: **37.5** mm
